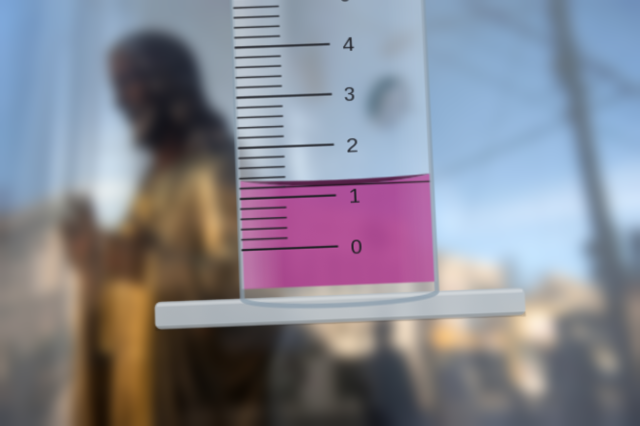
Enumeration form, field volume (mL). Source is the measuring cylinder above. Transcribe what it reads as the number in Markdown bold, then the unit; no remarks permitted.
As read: **1.2** mL
